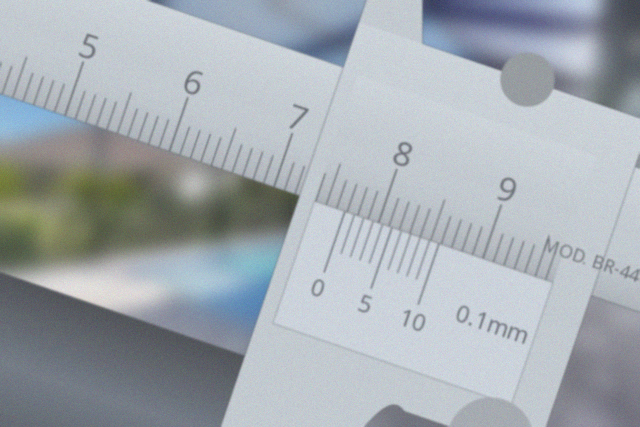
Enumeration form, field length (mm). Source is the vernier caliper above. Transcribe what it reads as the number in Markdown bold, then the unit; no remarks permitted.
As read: **76.8** mm
